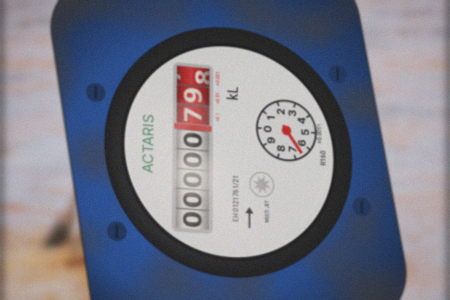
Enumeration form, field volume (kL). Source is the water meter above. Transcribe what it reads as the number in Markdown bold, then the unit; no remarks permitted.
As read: **0.7976** kL
